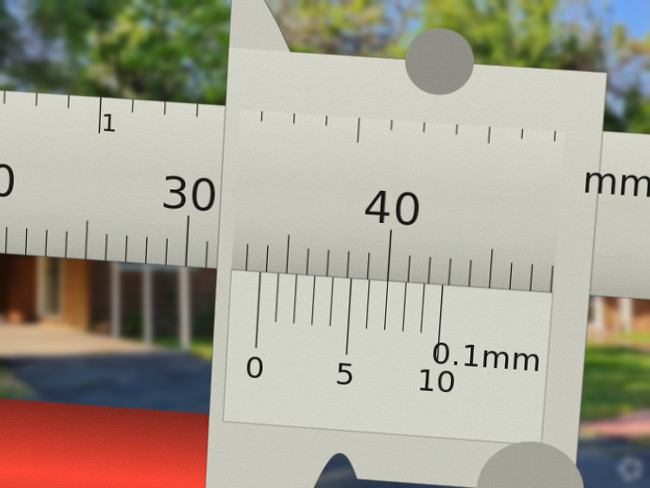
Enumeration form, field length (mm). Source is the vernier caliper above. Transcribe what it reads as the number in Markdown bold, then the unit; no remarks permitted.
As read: **33.7** mm
